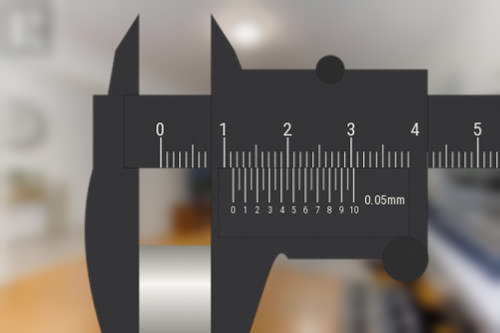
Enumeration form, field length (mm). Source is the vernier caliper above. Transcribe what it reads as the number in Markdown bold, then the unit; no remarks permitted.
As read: **11.4** mm
